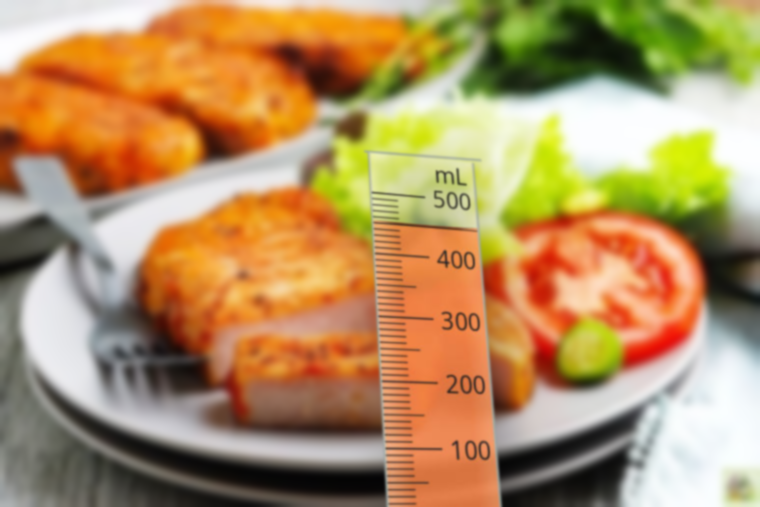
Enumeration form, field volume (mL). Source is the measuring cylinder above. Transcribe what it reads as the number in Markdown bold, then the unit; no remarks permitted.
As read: **450** mL
